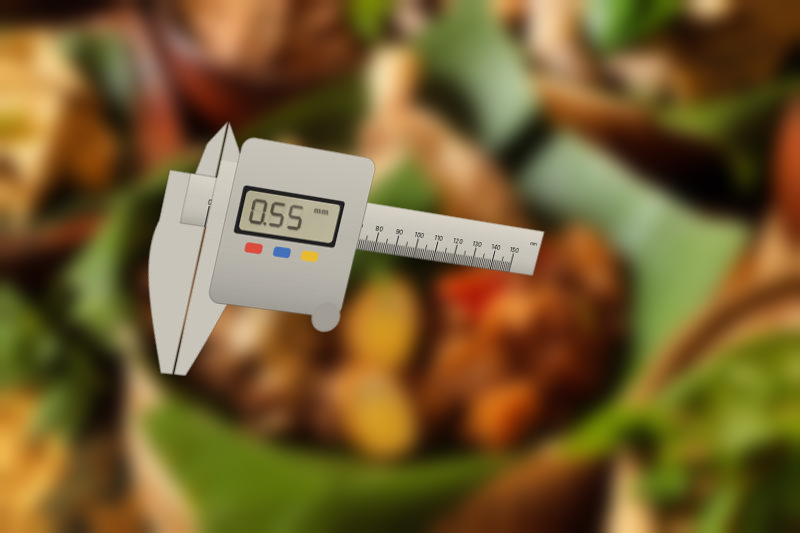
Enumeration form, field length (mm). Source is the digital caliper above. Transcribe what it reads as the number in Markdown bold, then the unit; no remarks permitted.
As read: **0.55** mm
